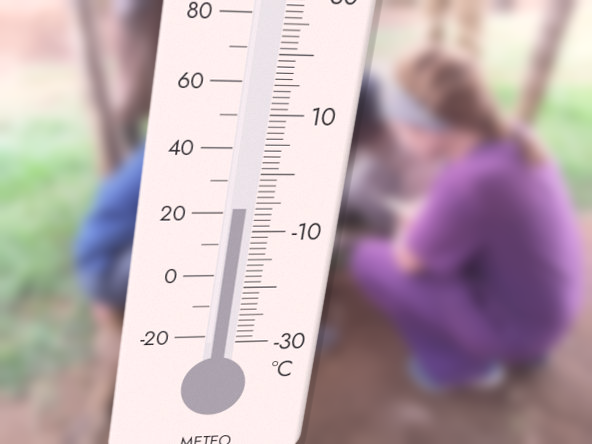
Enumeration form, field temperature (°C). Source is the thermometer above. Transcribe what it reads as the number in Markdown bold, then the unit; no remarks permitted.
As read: **-6** °C
